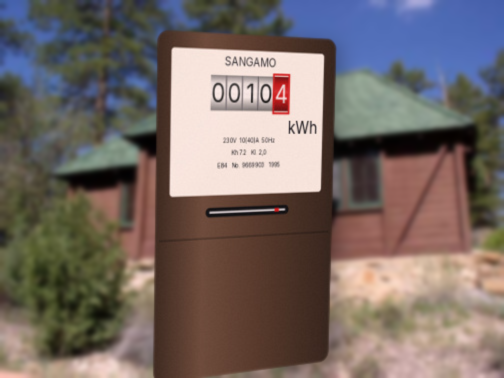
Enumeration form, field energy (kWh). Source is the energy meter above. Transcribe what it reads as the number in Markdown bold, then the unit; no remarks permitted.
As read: **10.4** kWh
